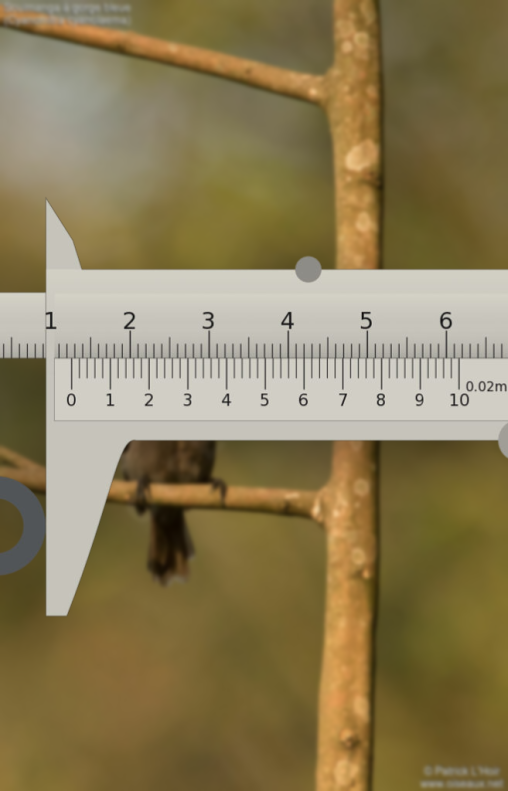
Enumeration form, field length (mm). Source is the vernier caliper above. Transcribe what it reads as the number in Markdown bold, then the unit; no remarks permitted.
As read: **12.6** mm
